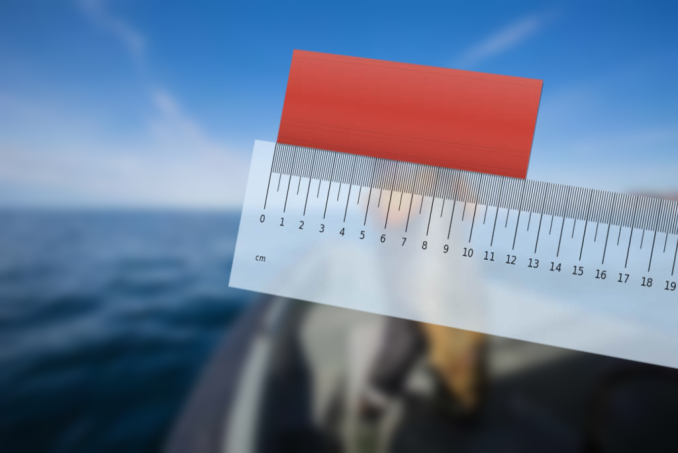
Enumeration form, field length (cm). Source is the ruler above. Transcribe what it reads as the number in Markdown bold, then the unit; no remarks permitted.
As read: **12** cm
